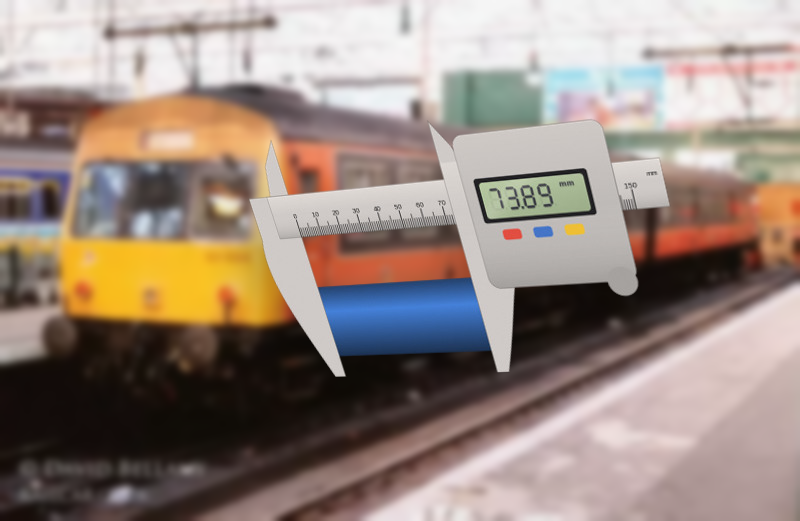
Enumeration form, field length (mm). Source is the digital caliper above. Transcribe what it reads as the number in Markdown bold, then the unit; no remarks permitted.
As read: **73.89** mm
